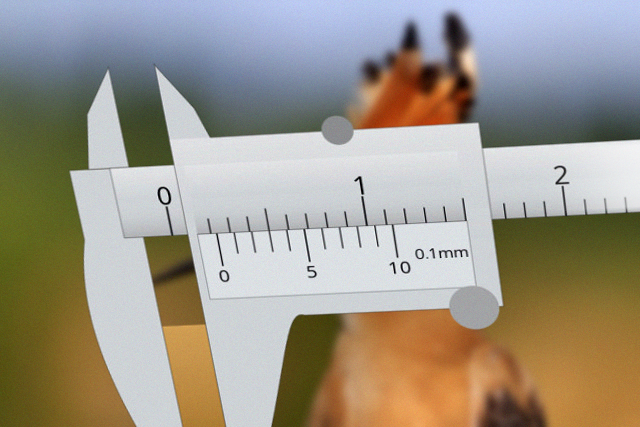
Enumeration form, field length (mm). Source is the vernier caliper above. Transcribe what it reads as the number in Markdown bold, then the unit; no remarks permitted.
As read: **2.3** mm
